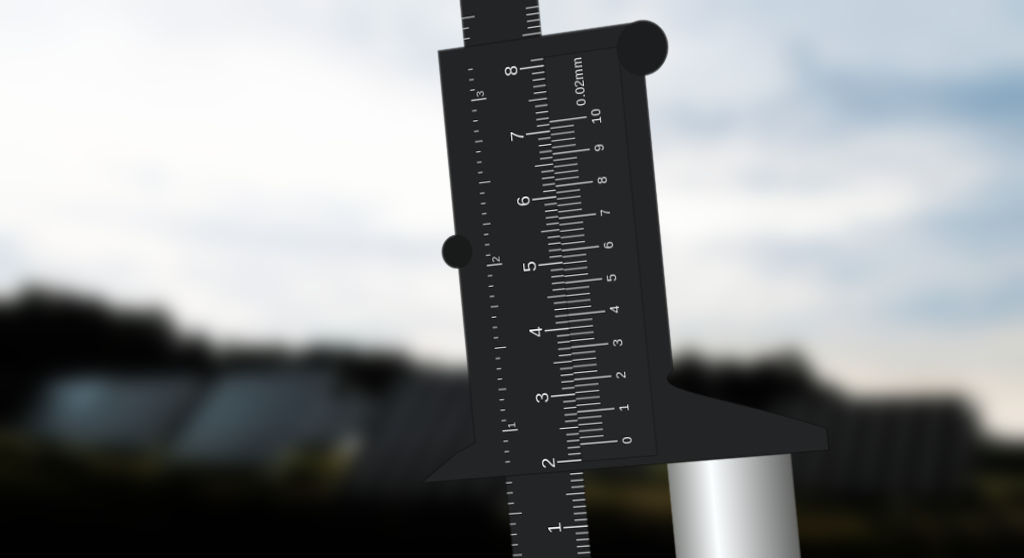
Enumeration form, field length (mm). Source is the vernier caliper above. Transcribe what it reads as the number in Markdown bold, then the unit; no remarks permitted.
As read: **22.4** mm
